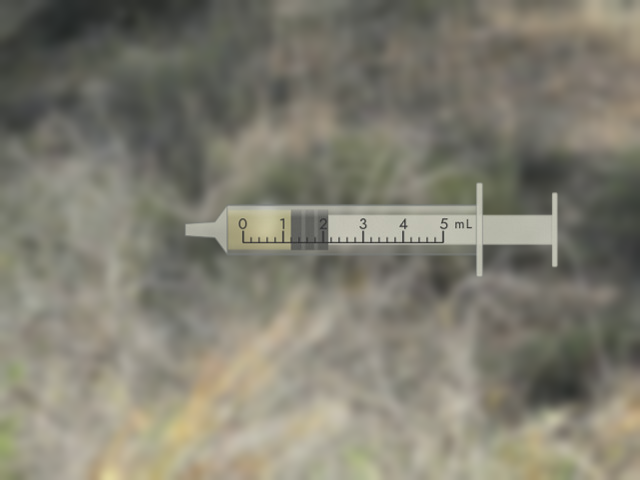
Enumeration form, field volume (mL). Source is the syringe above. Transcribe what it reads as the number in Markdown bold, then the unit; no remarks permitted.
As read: **1.2** mL
